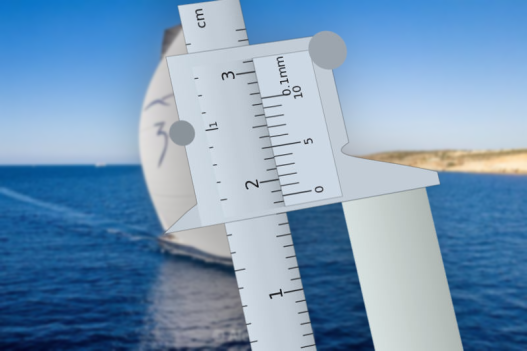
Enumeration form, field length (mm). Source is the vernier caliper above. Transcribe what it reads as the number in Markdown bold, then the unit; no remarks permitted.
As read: **18.5** mm
